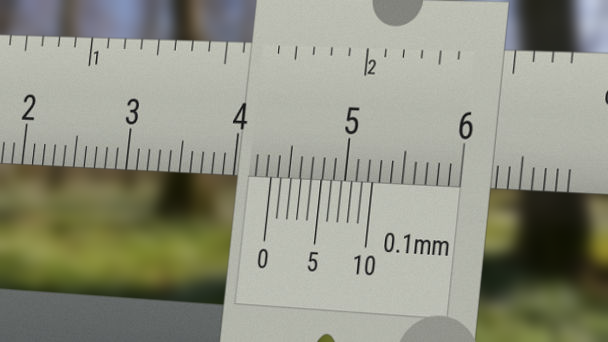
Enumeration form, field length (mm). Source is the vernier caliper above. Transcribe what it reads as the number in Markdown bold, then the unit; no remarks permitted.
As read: **43.4** mm
